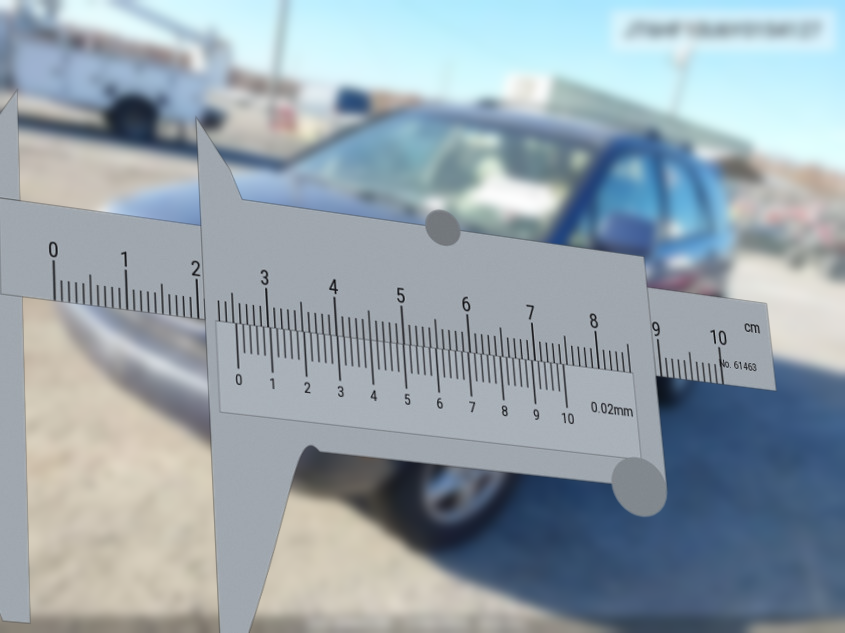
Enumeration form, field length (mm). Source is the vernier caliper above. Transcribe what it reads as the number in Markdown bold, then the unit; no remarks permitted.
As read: **25.4** mm
